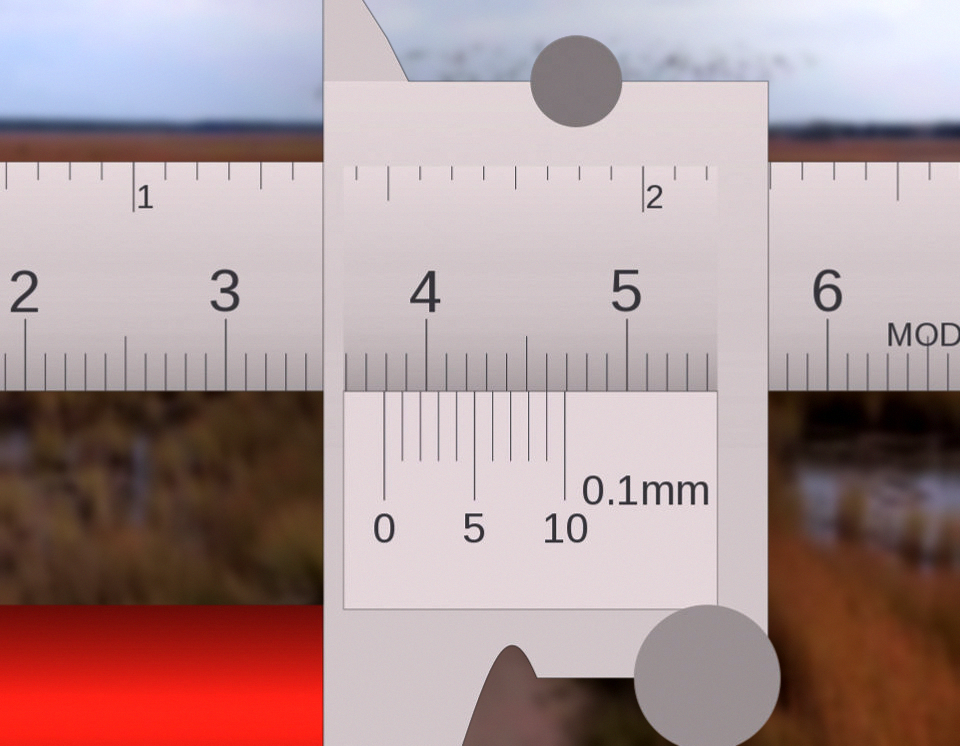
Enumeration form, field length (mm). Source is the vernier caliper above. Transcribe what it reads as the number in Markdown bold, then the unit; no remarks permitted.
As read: **37.9** mm
